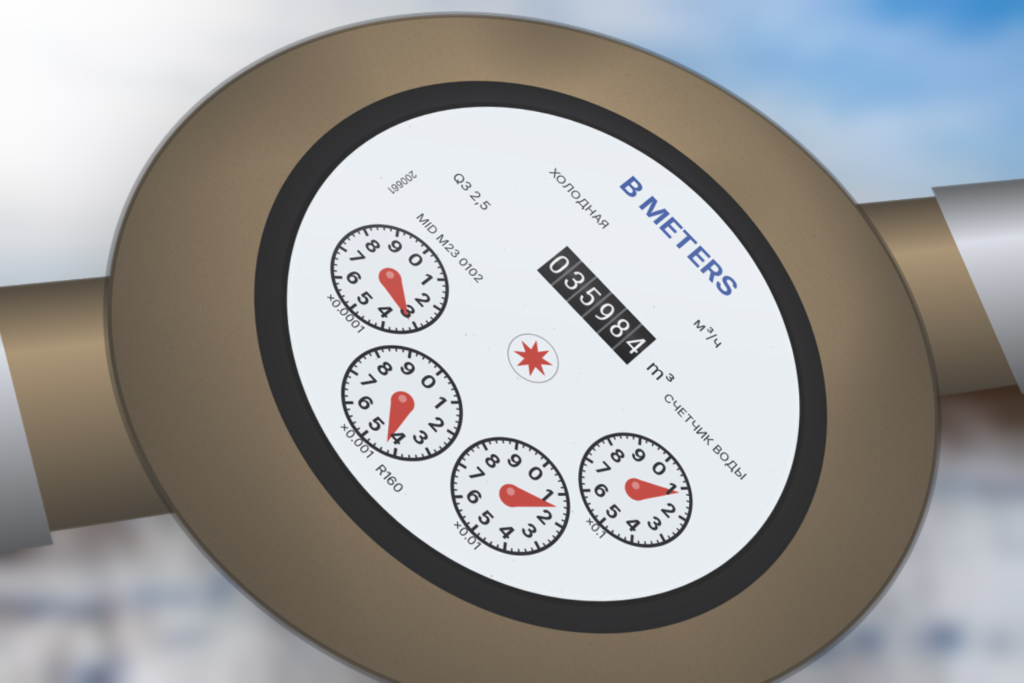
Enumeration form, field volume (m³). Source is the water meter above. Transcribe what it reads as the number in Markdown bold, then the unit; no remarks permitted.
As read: **35984.1143** m³
